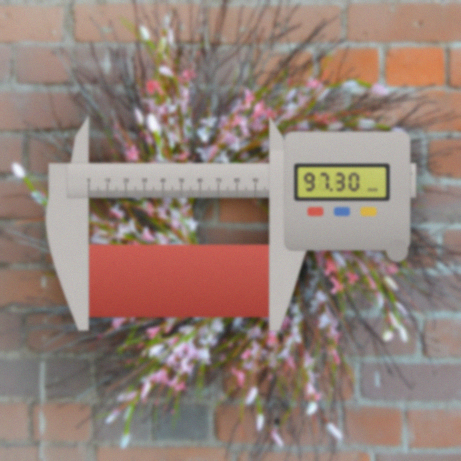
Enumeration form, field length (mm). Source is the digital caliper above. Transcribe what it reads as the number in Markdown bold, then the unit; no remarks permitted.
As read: **97.30** mm
